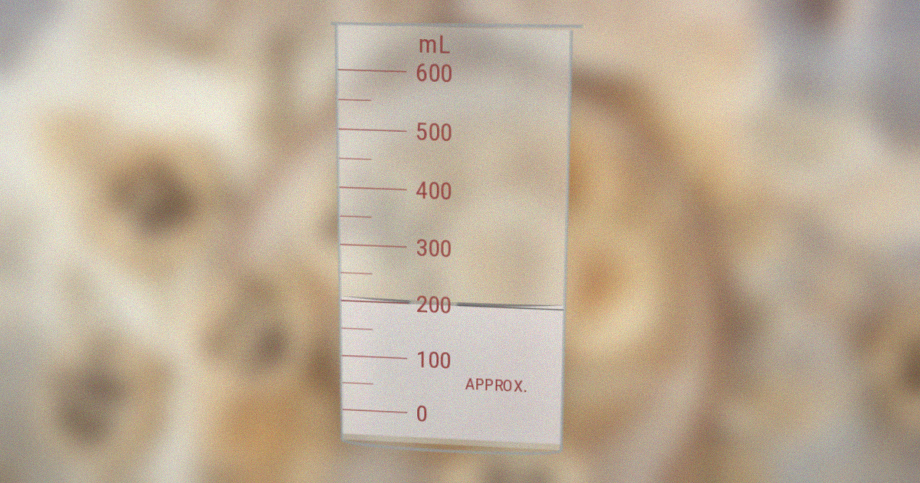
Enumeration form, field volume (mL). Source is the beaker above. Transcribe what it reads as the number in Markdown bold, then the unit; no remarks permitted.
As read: **200** mL
